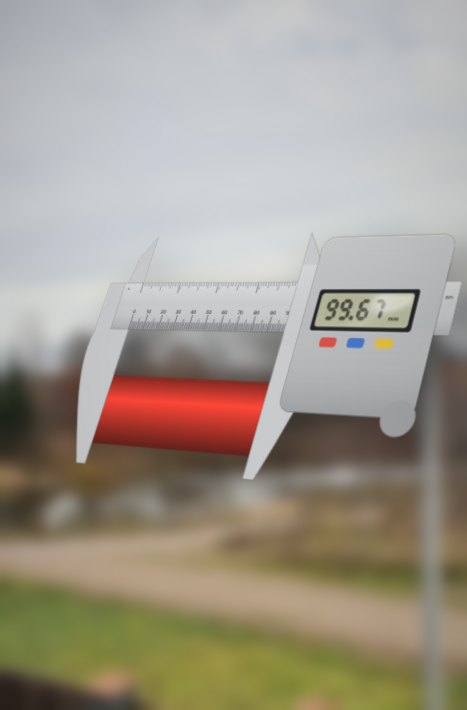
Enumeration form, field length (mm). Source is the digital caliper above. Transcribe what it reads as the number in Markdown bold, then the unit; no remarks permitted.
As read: **99.67** mm
